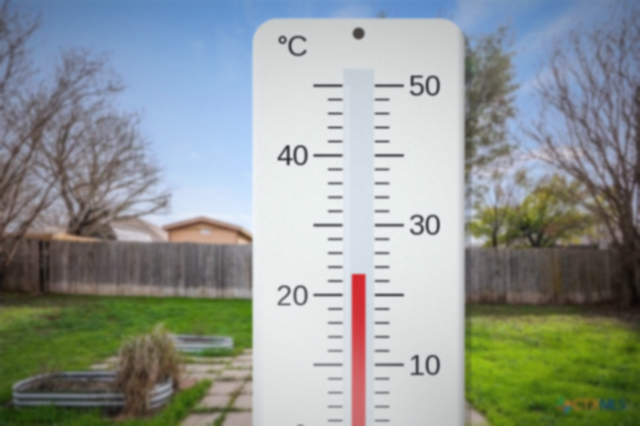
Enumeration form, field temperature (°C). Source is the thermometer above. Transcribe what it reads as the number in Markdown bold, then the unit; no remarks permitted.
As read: **23** °C
